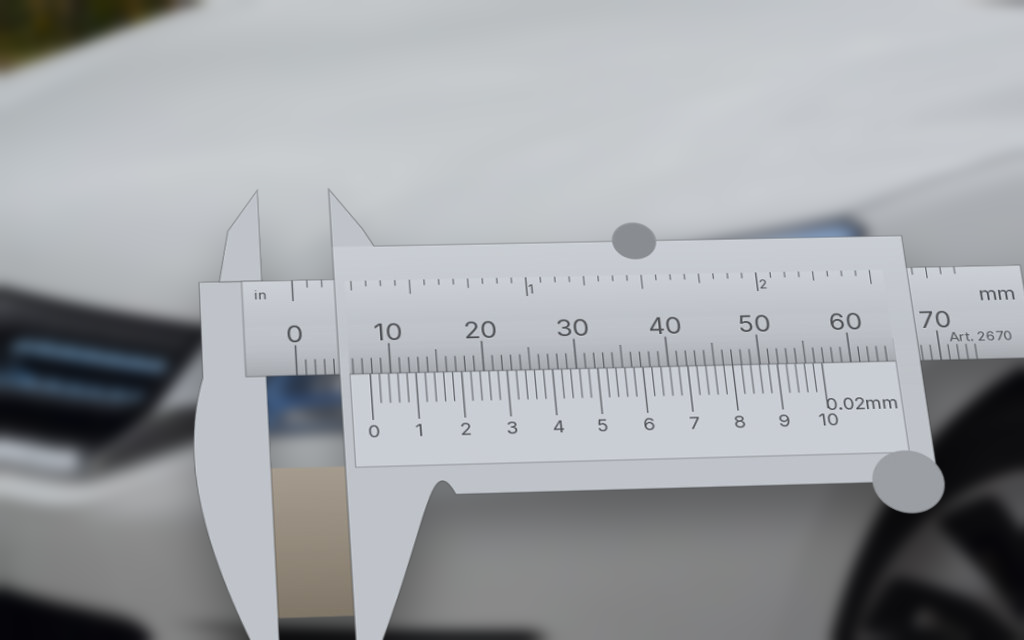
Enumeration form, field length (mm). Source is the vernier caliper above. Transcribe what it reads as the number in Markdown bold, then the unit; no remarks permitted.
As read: **7.8** mm
